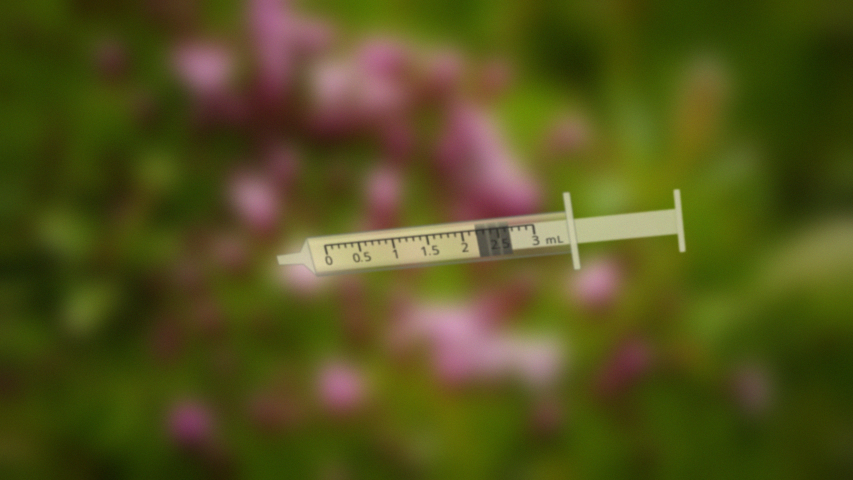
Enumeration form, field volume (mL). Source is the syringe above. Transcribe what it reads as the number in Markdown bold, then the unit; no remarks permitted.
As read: **2.2** mL
